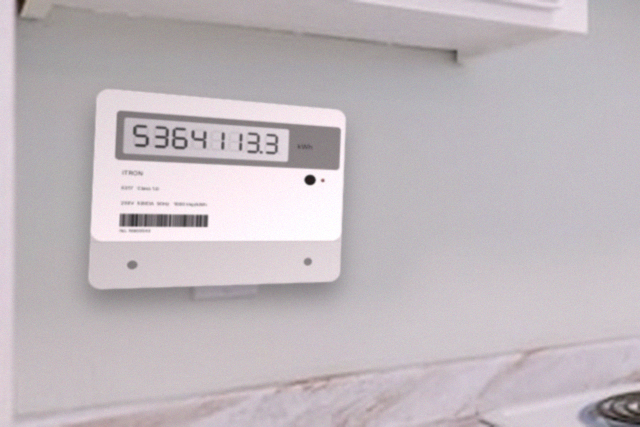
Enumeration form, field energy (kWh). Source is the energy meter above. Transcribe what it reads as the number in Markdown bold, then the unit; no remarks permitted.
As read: **5364113.3** kWh
